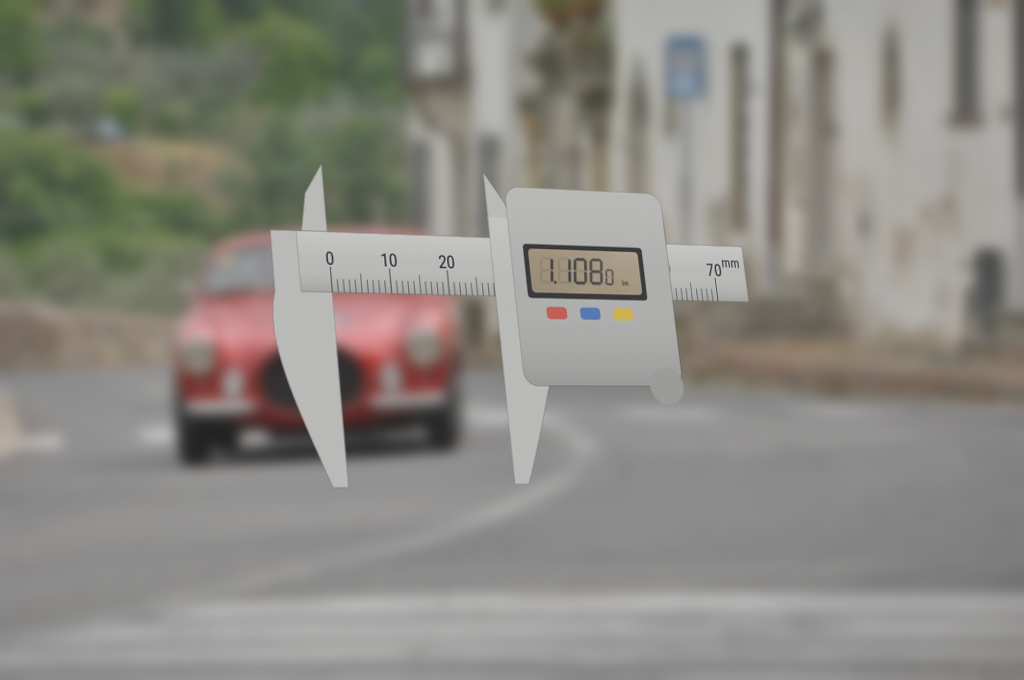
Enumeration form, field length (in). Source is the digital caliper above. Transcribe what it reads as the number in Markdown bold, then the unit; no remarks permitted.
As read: **1.1080** in
